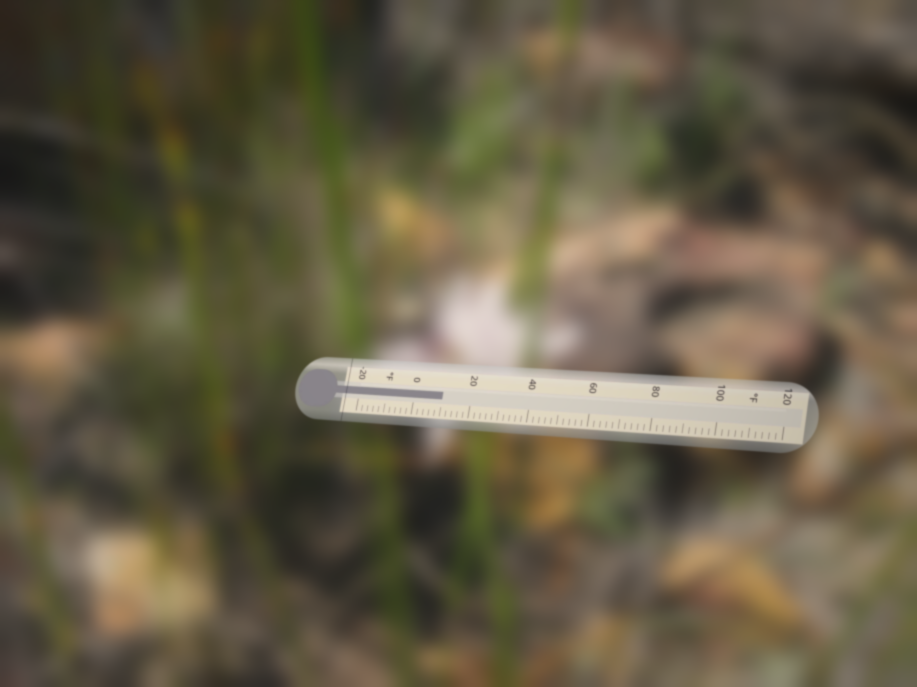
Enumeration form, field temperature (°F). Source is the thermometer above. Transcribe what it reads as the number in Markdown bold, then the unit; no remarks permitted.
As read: **10** °F
